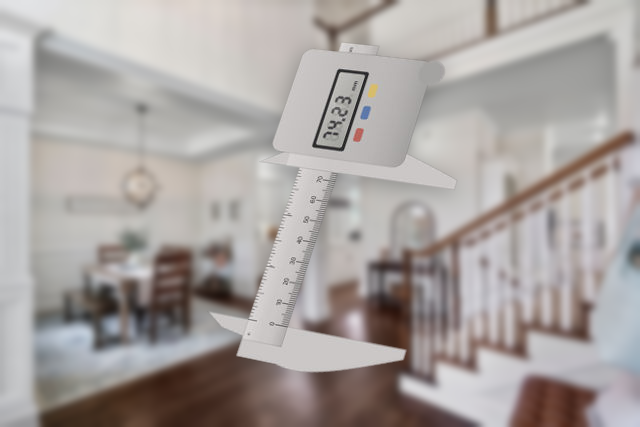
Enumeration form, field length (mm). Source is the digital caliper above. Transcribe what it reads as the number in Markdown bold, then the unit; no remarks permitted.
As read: **74.23** mm
